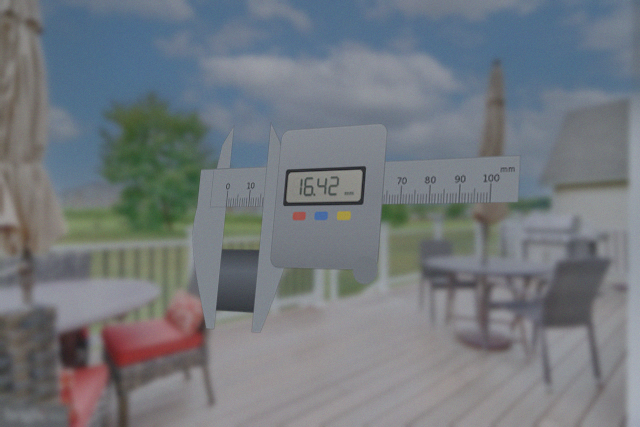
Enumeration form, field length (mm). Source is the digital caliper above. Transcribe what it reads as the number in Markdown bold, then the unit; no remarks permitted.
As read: **16.42** mm
